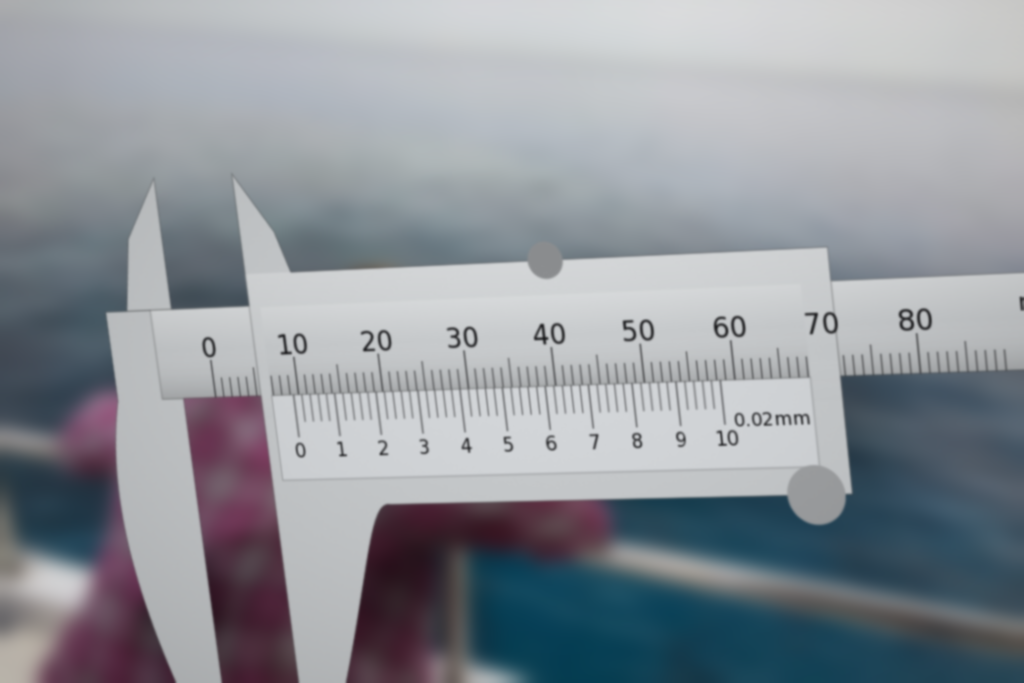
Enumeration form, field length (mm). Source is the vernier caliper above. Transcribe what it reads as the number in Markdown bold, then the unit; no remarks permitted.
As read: **9.4** mm
